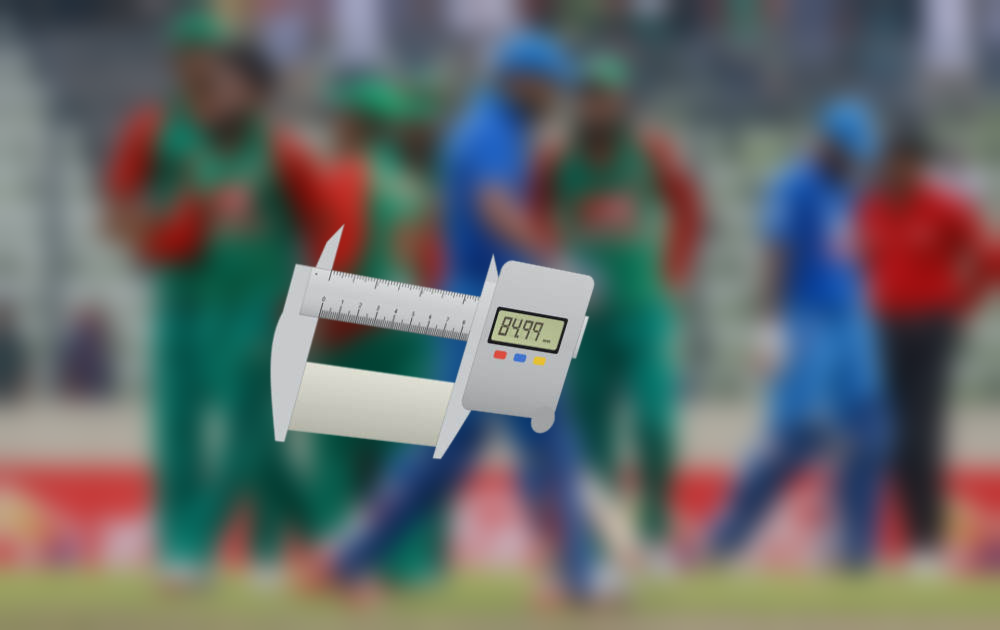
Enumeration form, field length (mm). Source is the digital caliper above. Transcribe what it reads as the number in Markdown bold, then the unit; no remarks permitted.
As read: **84.99** mm
